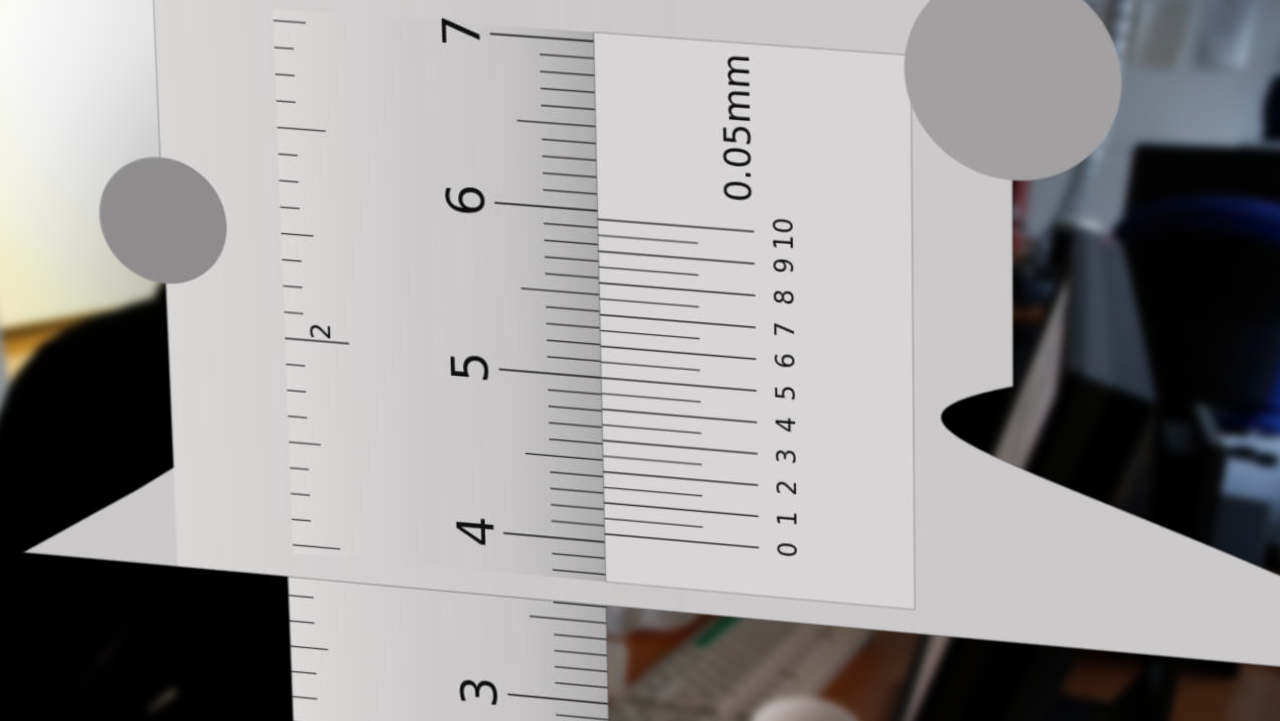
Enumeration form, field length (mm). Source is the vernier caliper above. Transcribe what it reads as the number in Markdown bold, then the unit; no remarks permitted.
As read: **40.5** mm
